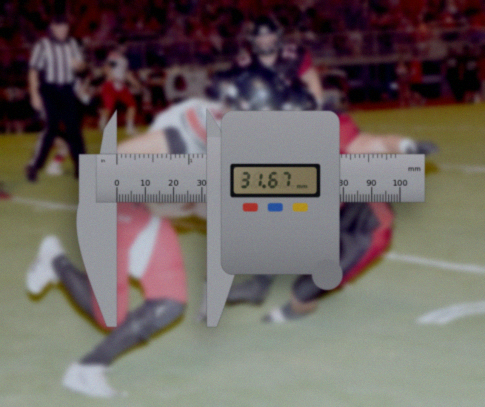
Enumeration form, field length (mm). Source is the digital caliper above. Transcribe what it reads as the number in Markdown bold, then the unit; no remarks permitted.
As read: **31.67** mm
